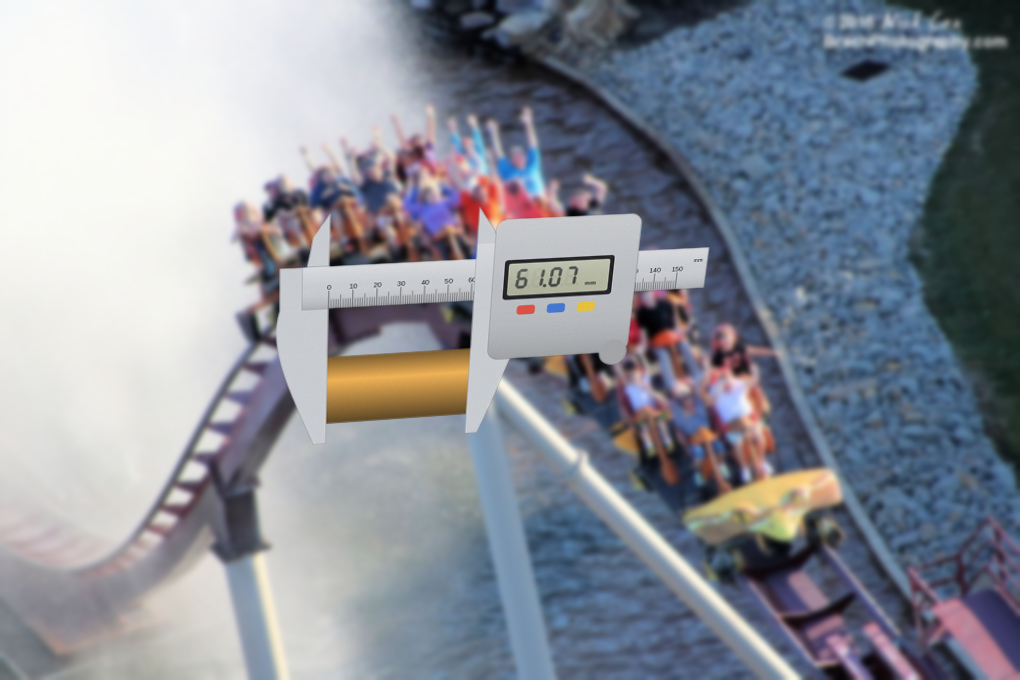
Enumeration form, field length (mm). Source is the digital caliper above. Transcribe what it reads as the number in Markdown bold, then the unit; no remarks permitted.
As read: **61.07** mm
